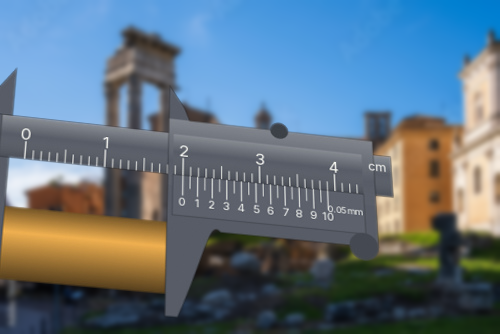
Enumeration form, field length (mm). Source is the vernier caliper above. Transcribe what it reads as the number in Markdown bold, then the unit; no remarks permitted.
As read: **20.0** mm
